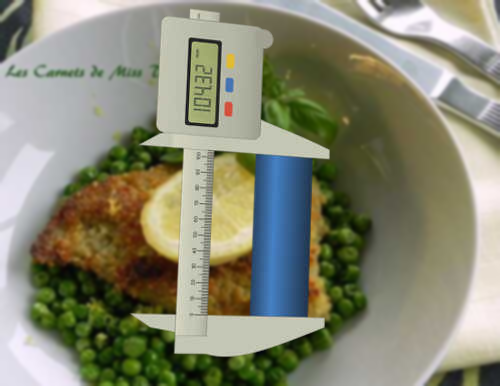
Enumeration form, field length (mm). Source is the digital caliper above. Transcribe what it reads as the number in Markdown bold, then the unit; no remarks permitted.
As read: **104.32** mm
